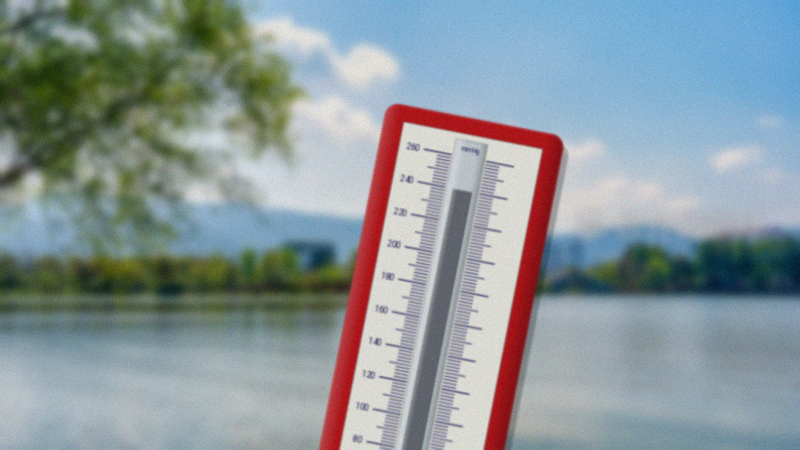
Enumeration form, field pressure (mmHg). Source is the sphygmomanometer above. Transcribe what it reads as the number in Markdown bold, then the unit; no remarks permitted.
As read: **240** mmHg
